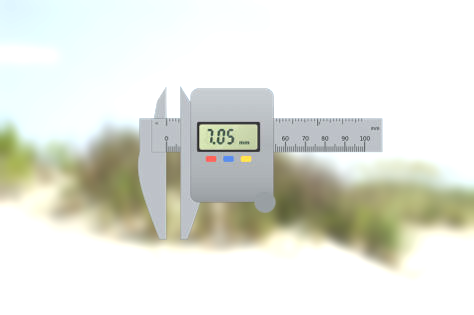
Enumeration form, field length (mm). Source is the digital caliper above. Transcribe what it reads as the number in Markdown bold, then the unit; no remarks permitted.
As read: **7.05** mm
